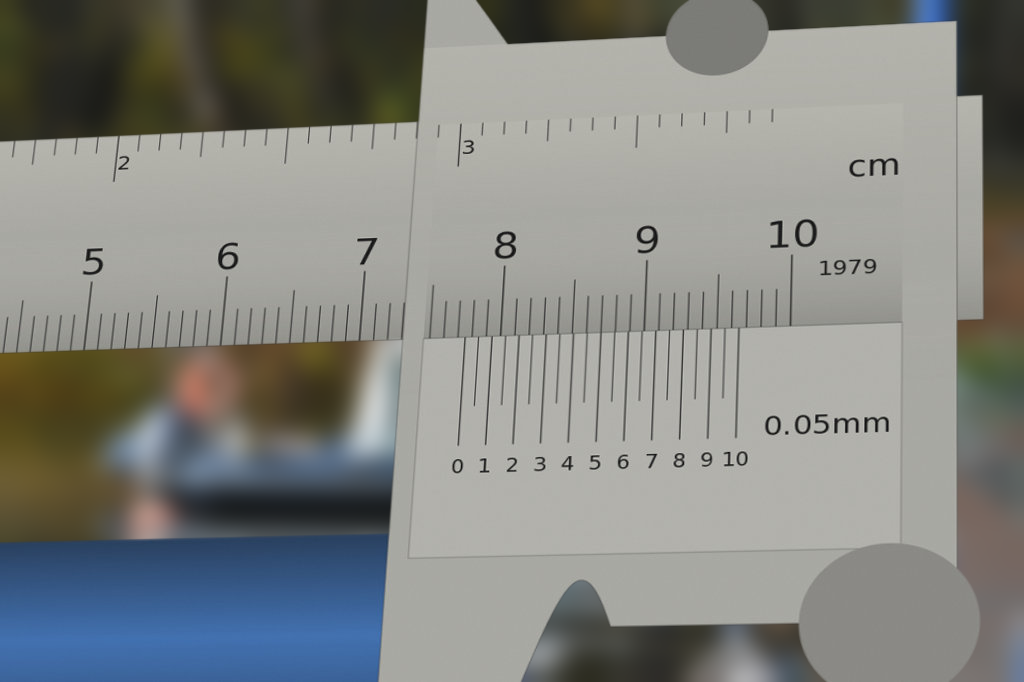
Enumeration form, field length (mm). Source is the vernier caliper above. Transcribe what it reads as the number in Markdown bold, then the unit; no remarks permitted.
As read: **77.5** mm
